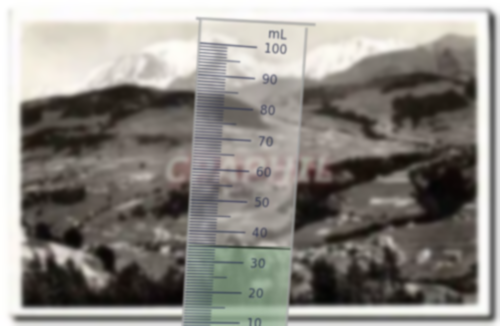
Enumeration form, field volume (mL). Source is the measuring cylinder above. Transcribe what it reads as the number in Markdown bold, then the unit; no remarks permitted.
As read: **35** mL
